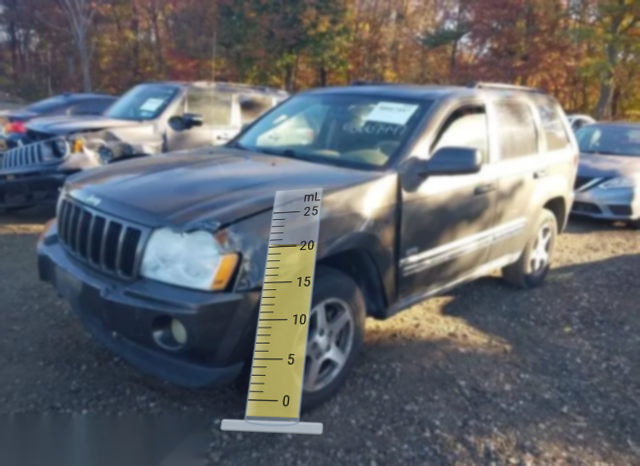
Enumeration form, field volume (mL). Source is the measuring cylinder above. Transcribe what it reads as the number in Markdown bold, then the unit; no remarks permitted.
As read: **20** mL
